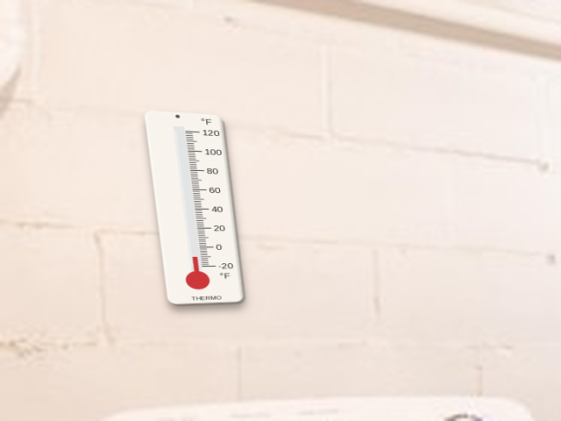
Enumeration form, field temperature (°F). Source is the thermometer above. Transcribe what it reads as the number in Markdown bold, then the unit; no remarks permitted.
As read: **-10** °F
